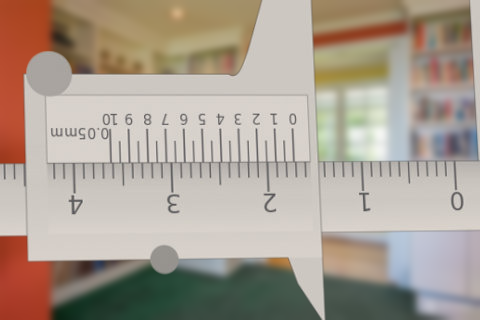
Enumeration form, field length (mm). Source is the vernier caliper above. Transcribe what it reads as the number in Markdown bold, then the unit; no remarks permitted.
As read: **17.2** mm
